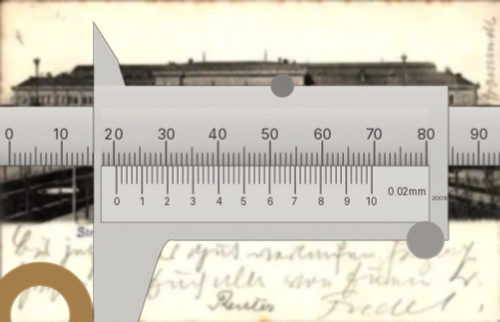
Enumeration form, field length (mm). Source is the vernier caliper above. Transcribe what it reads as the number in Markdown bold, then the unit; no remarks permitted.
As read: **20.5** mm
